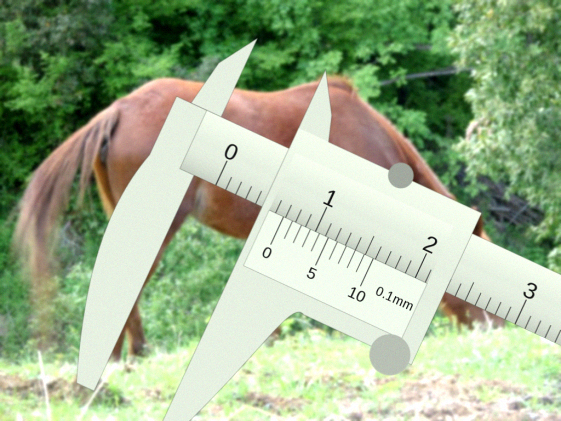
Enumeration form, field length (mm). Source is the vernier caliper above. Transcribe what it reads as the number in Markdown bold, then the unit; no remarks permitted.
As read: **6.8** mm
